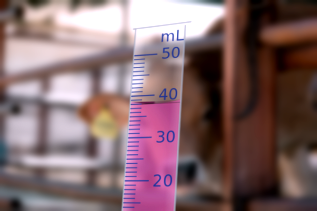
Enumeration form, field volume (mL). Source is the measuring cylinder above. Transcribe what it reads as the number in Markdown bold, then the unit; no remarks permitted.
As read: **38** mL
